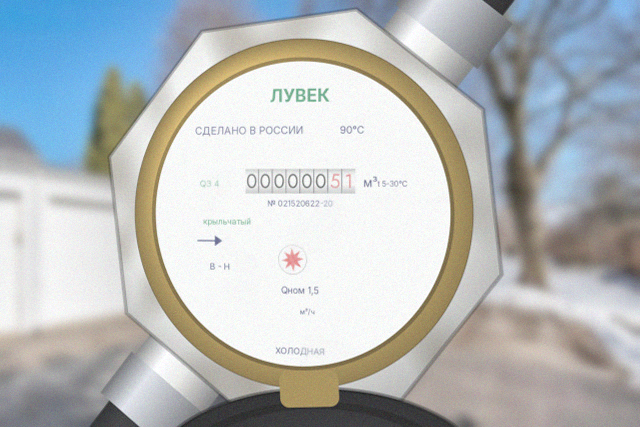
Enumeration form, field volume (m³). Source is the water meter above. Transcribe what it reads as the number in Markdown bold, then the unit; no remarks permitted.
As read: **0.51** m³
